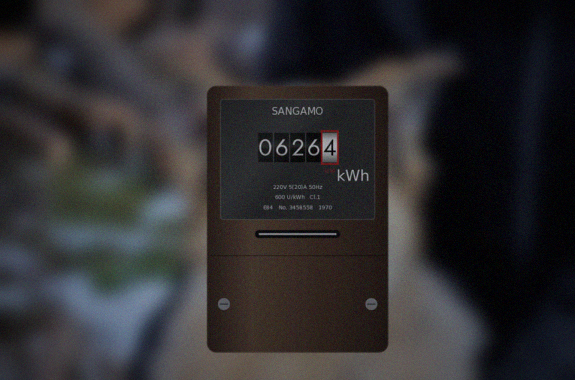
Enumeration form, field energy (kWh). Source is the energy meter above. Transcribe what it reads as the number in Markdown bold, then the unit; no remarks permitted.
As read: **626.4** kWh
